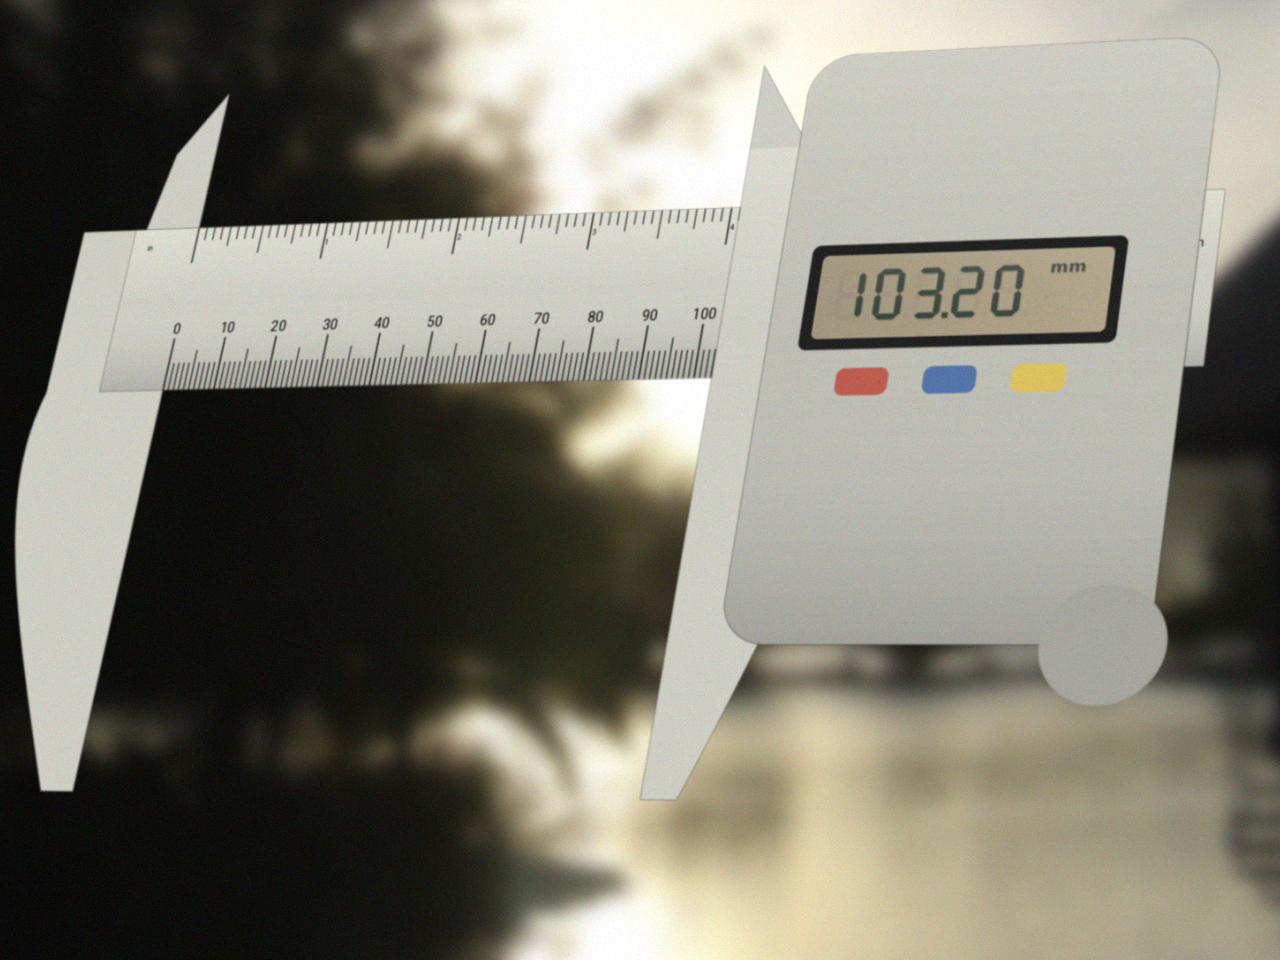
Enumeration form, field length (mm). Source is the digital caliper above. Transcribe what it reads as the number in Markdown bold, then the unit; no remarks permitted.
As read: **103.20** mm
